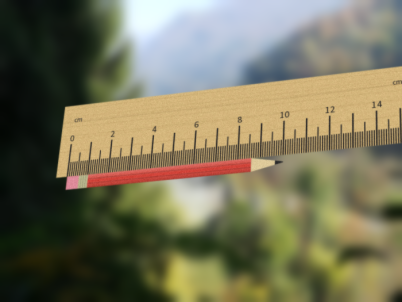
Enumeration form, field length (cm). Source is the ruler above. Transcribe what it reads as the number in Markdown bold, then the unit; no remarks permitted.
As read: **10** cm
